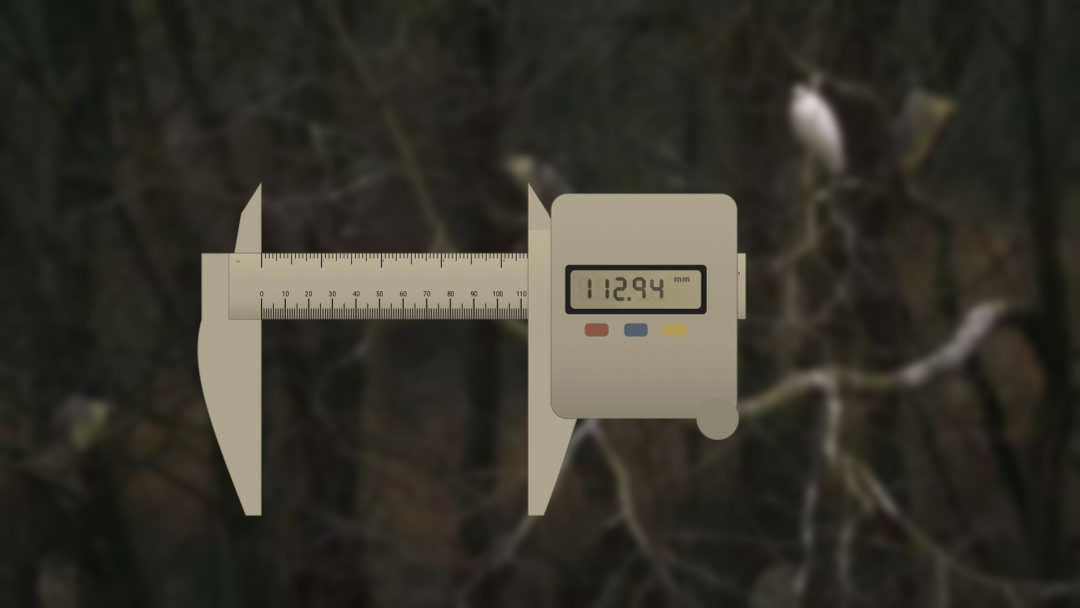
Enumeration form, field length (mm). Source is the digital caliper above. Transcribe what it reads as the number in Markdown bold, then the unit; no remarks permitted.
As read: **112.94** mm
